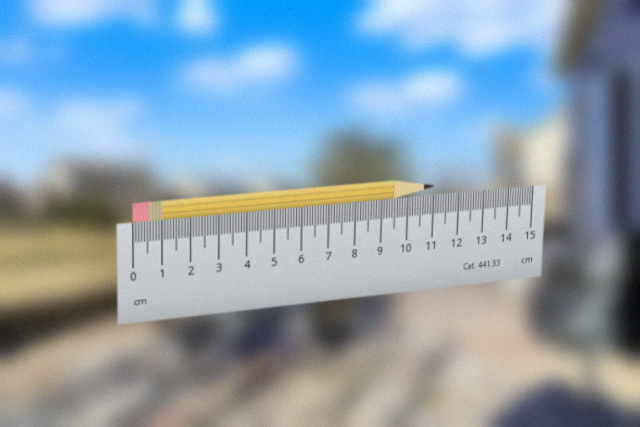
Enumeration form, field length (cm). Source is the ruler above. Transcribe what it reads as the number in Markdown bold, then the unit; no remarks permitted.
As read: **11** cm
